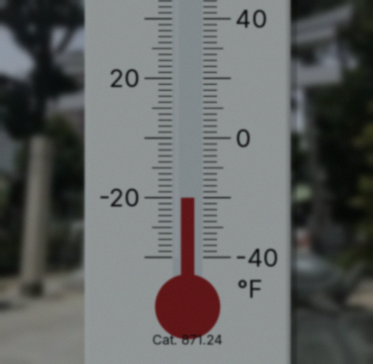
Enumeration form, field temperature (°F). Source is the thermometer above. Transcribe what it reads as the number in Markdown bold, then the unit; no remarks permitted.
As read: **-20** °F
